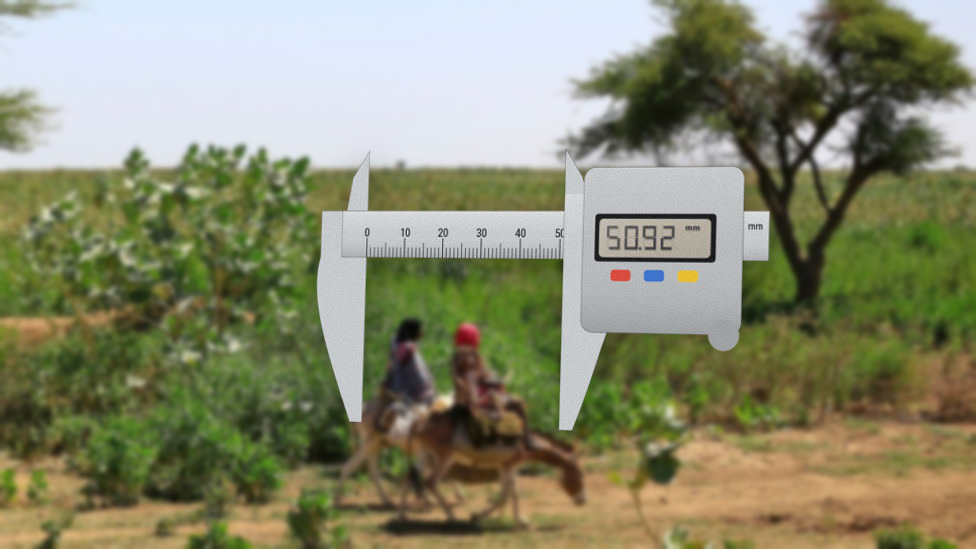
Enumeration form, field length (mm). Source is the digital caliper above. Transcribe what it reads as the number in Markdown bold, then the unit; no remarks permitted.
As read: **50.92** mm
